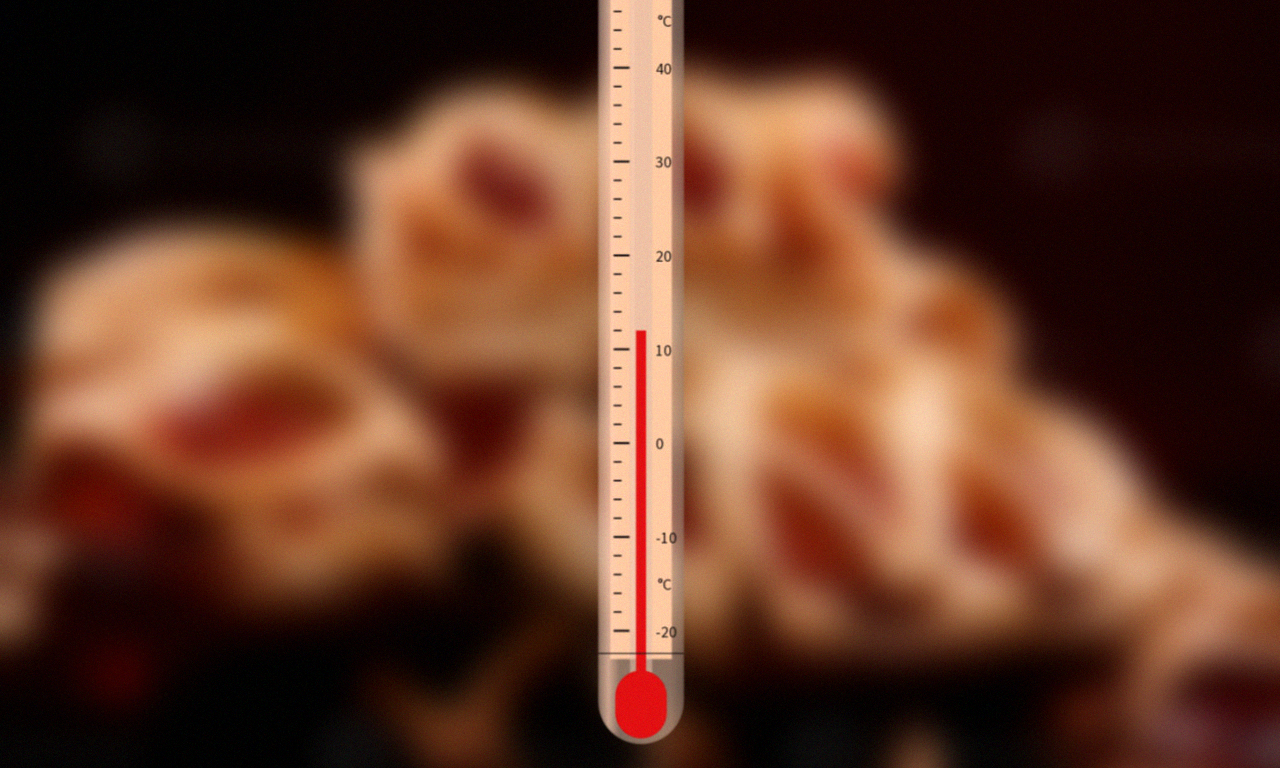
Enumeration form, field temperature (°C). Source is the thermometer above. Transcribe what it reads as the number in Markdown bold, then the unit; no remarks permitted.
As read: **12** °C
